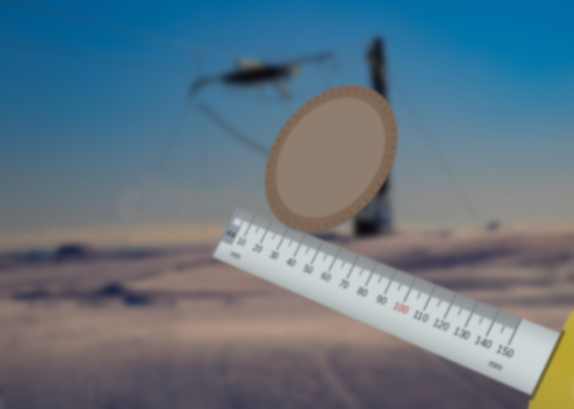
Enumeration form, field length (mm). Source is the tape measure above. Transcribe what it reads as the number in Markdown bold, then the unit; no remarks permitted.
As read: **65** mm
